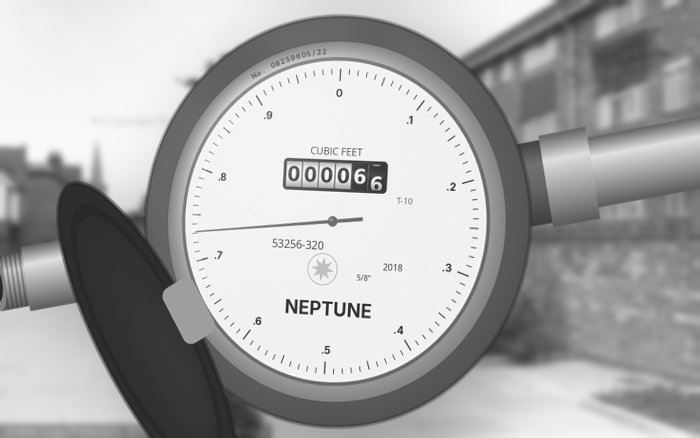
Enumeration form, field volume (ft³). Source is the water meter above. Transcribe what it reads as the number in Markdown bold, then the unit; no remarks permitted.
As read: **65.73** ft³
